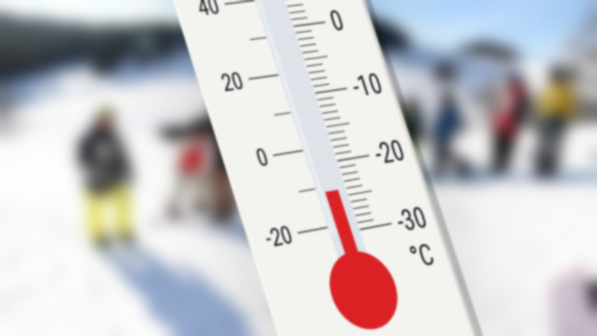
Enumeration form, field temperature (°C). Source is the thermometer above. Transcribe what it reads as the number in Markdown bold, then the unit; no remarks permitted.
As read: **-24** °C
